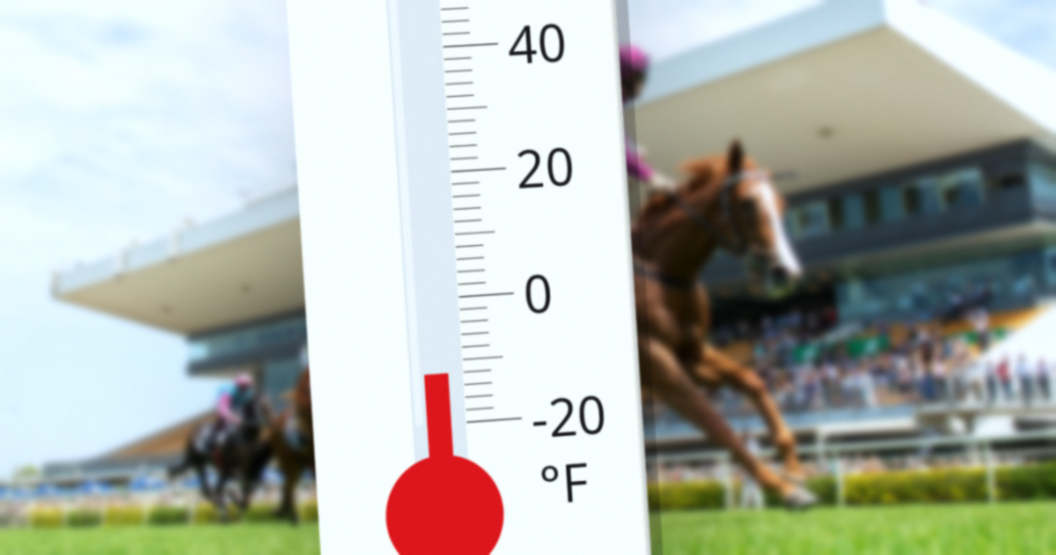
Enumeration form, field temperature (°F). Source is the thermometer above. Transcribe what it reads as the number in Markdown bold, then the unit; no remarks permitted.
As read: **-12** °F
